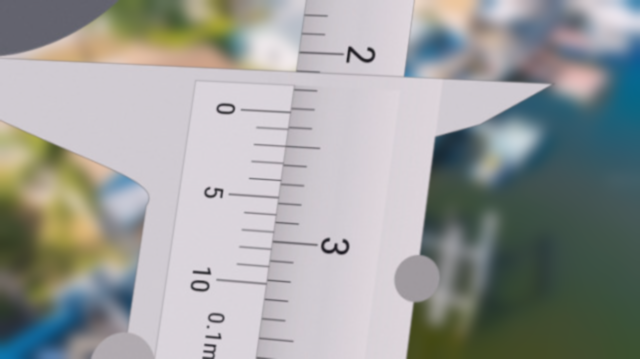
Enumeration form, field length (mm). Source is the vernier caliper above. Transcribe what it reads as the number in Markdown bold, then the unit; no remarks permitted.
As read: **23.2** mm
